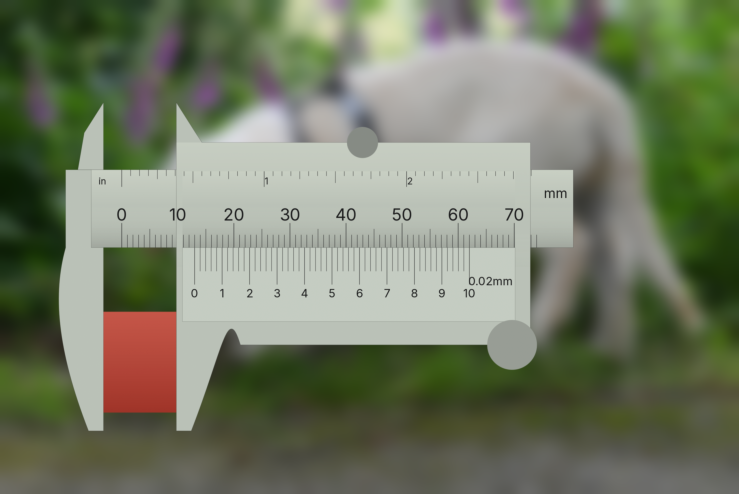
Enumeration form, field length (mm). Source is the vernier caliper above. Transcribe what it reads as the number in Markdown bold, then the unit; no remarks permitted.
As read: **13.0** mm
